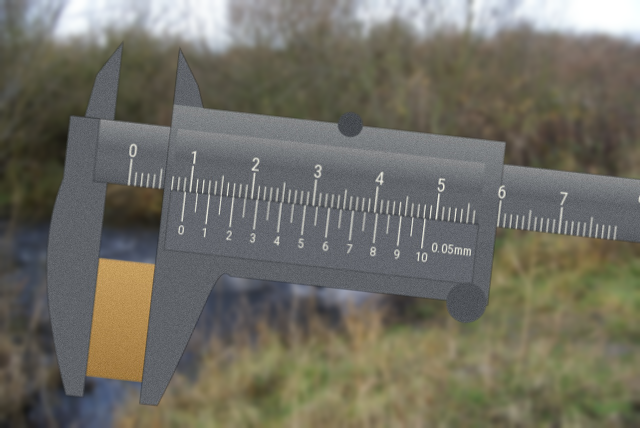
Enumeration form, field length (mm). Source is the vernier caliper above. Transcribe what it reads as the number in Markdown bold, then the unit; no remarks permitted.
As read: **9.2** mm
